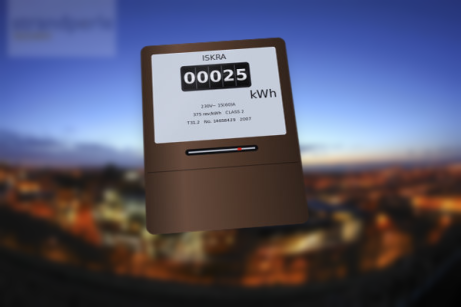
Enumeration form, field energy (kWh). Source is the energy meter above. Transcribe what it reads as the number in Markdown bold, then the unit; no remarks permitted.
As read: **25** kWh
